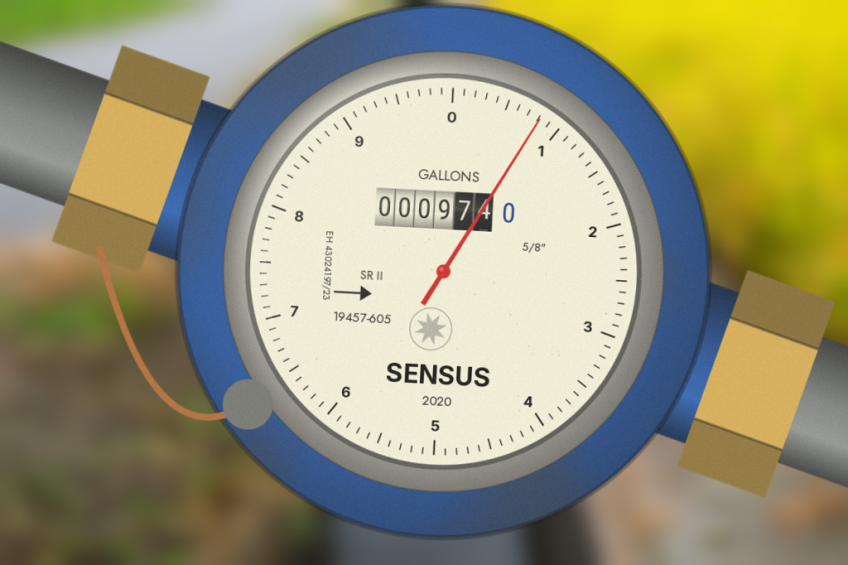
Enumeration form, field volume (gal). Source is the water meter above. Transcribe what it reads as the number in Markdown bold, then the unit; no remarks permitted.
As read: **9740.8** gal
